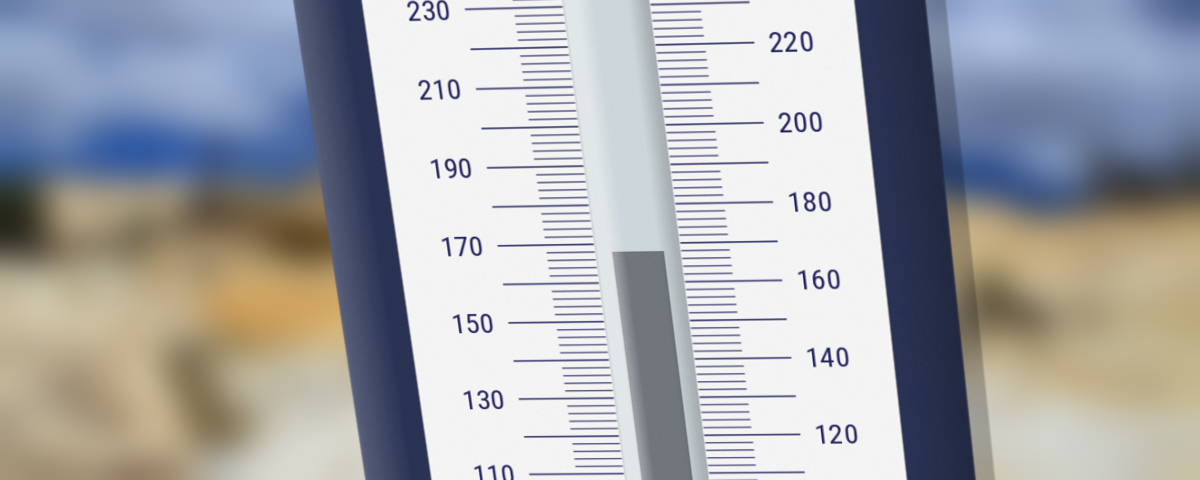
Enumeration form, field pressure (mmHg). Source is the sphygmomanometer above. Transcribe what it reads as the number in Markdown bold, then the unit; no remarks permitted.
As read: **168** mmHg
